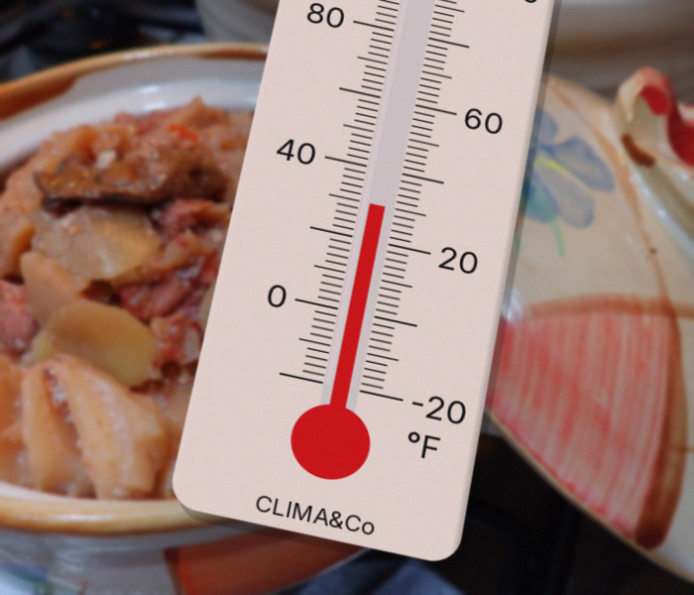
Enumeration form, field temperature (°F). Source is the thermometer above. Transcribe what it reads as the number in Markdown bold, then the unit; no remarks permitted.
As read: **30** °F
